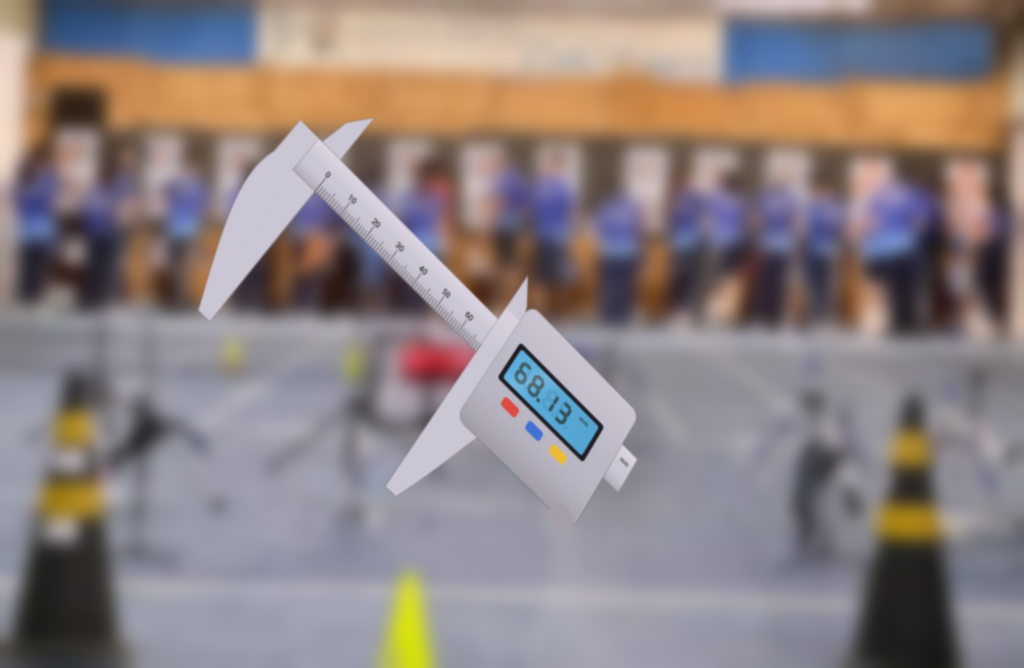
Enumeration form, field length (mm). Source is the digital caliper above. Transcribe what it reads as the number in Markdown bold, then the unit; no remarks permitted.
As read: **68.13** mm
